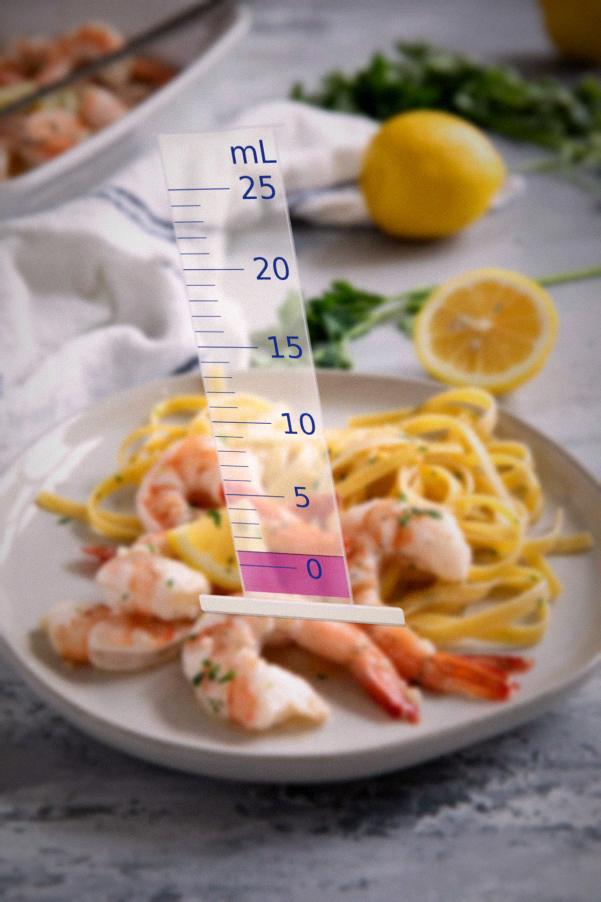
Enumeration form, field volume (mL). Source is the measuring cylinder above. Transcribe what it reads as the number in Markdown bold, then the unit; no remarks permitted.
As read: **1** mL
